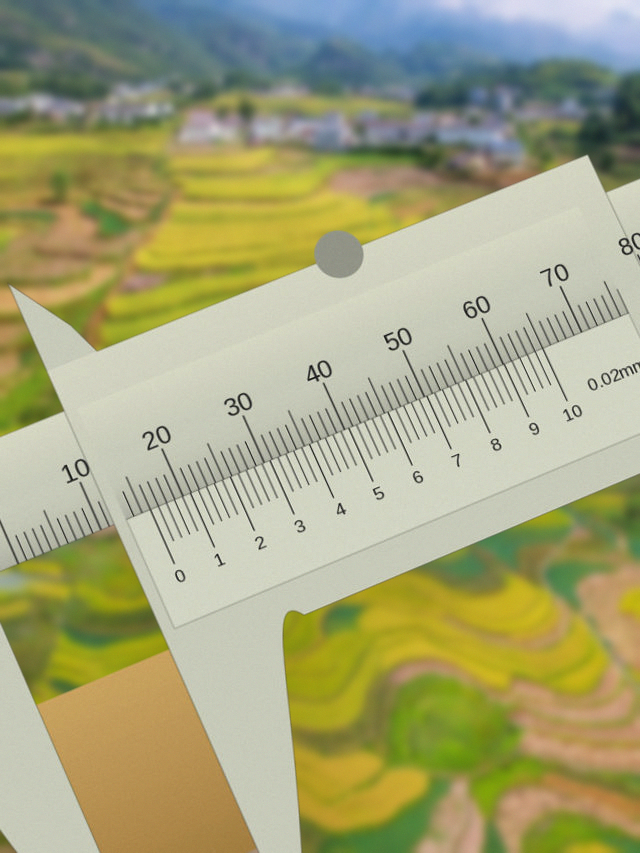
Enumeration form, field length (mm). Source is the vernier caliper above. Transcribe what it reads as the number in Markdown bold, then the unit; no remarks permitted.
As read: **16.0** mm
